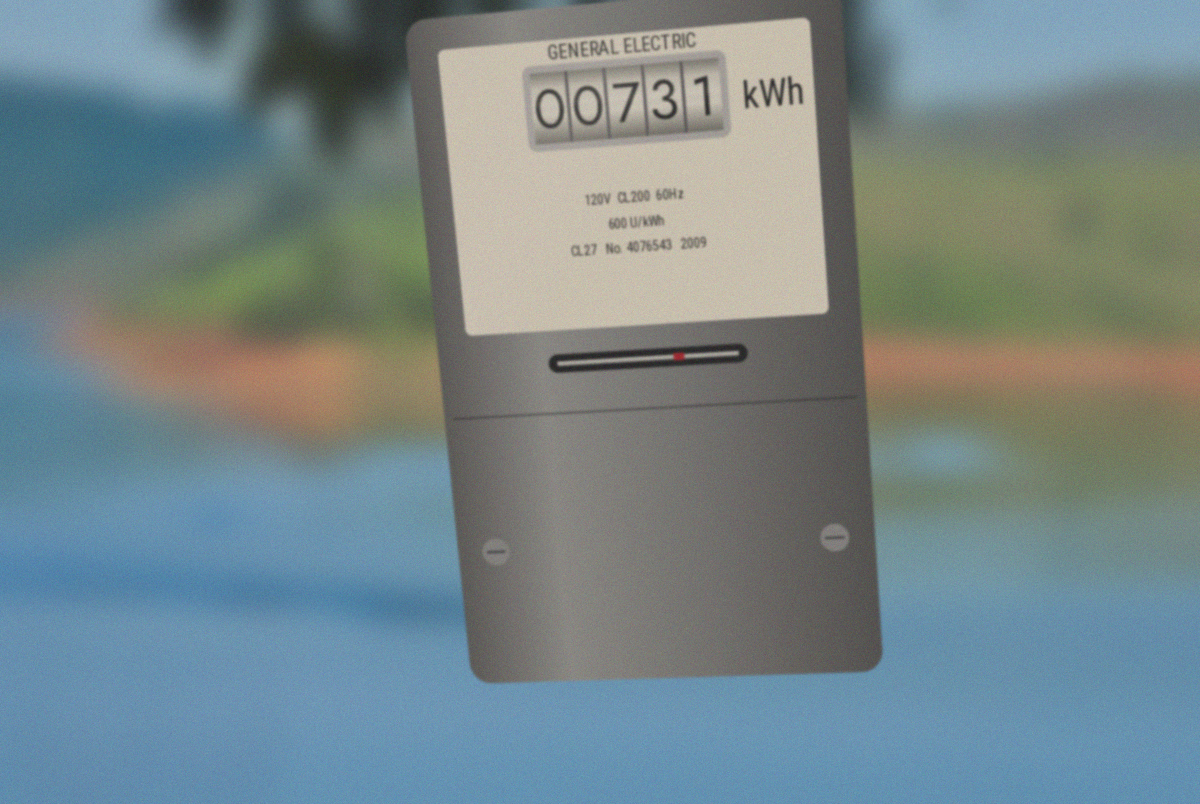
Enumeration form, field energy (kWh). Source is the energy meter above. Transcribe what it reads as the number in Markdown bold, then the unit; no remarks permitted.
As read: **731** kWh
